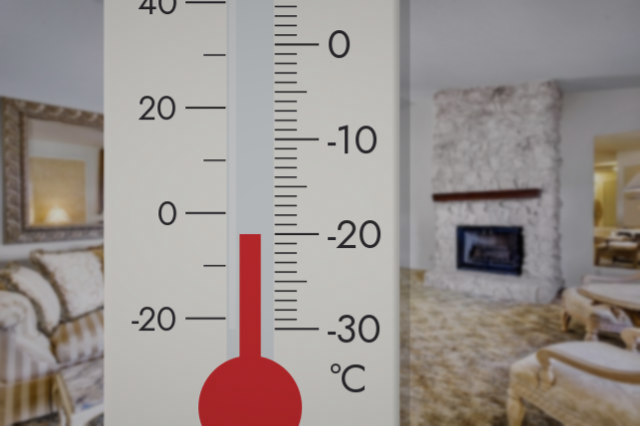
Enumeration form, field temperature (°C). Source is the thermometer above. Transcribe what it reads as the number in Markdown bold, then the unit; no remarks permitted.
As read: **-20** °C
